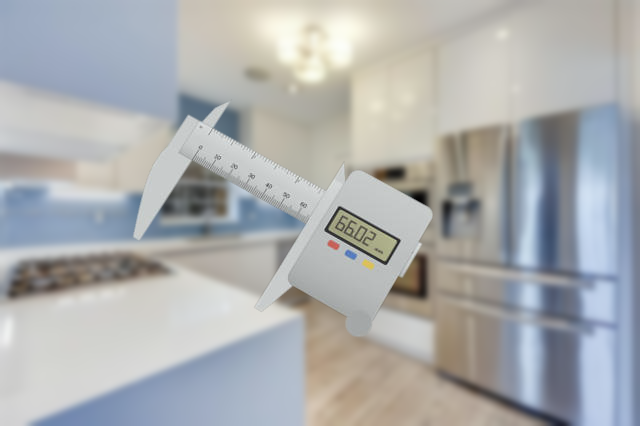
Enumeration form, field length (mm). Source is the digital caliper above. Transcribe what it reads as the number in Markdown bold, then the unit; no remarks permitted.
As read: **66.02** mm
